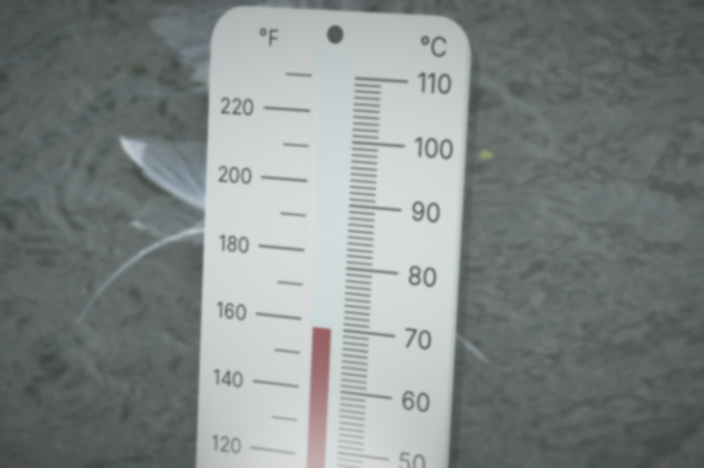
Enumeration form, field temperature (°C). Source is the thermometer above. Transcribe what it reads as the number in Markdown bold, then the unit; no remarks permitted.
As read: **70** °C
